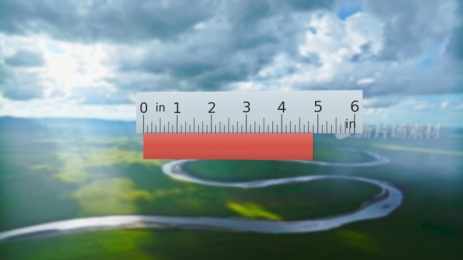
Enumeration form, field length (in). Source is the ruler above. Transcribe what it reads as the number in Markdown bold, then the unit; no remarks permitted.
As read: **4.875** in
